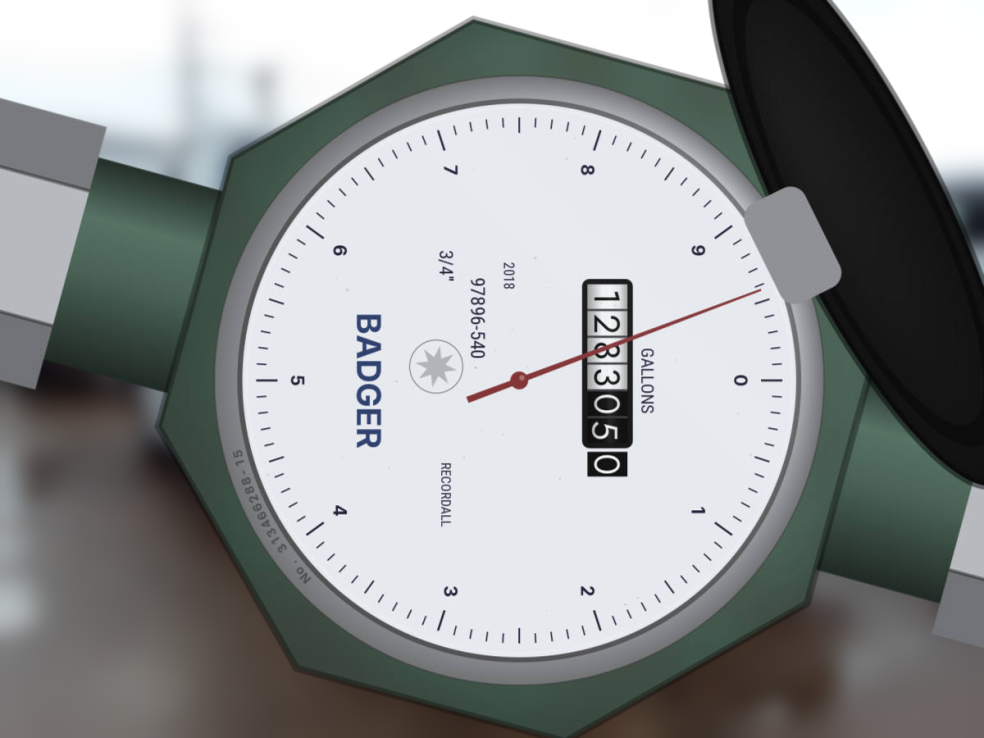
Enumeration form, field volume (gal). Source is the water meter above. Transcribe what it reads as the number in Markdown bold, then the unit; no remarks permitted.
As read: **1283049.4** gal
